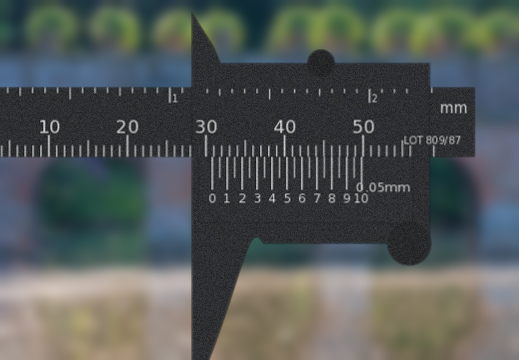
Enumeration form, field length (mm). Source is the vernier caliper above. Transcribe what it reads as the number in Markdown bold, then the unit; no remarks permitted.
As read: **30.8** mm
